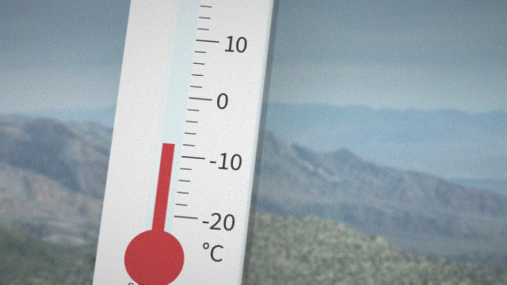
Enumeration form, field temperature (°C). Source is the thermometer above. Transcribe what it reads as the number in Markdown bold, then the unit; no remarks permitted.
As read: **-8** °C
